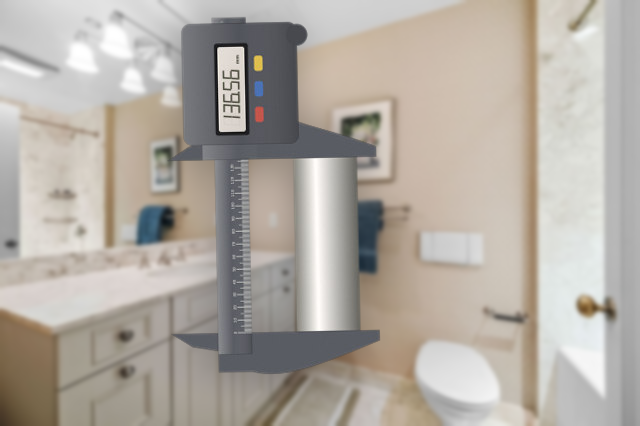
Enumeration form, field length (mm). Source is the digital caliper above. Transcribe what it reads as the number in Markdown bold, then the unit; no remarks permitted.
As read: **136.56** mm
